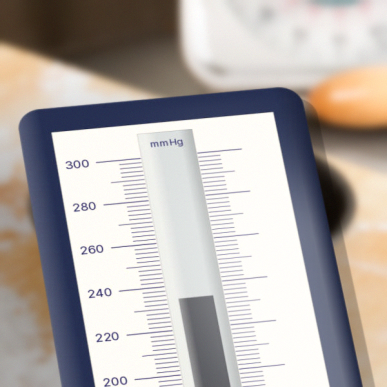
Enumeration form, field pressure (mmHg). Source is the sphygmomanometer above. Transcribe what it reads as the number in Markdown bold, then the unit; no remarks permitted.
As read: **234** mmHg
